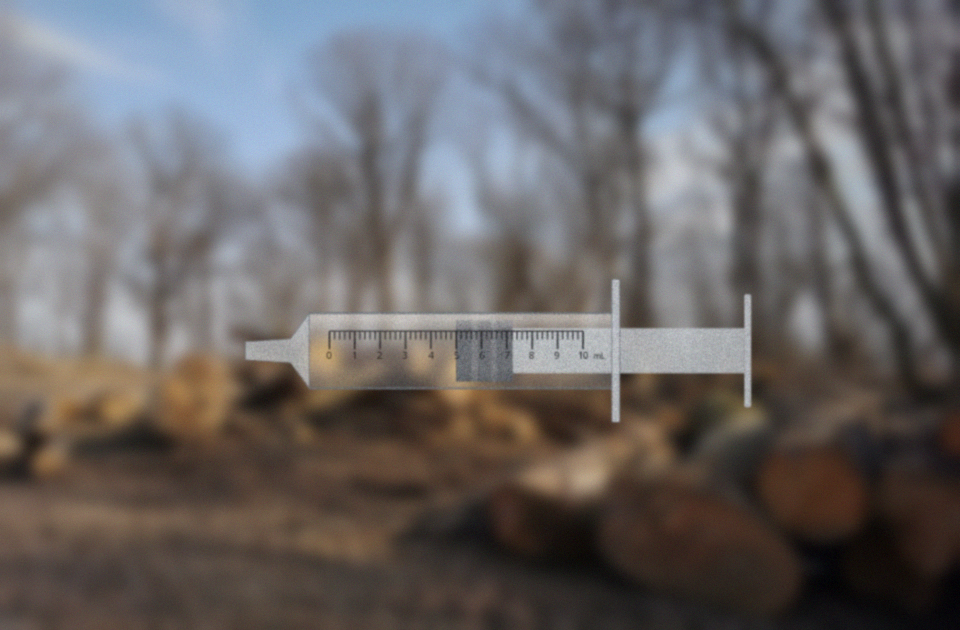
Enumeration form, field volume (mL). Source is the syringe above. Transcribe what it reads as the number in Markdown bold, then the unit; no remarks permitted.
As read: **5** mL
